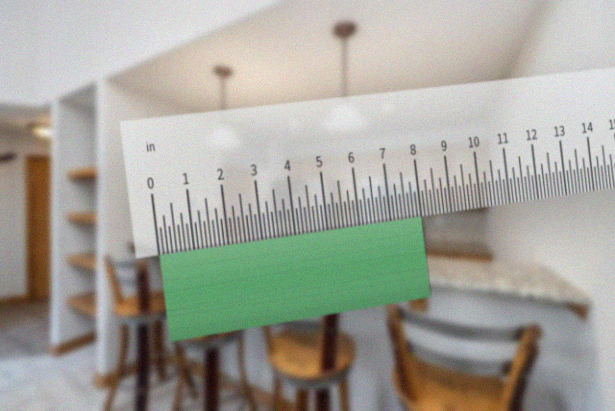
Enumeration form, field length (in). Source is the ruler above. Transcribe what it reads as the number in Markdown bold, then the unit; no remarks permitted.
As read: **8** in
